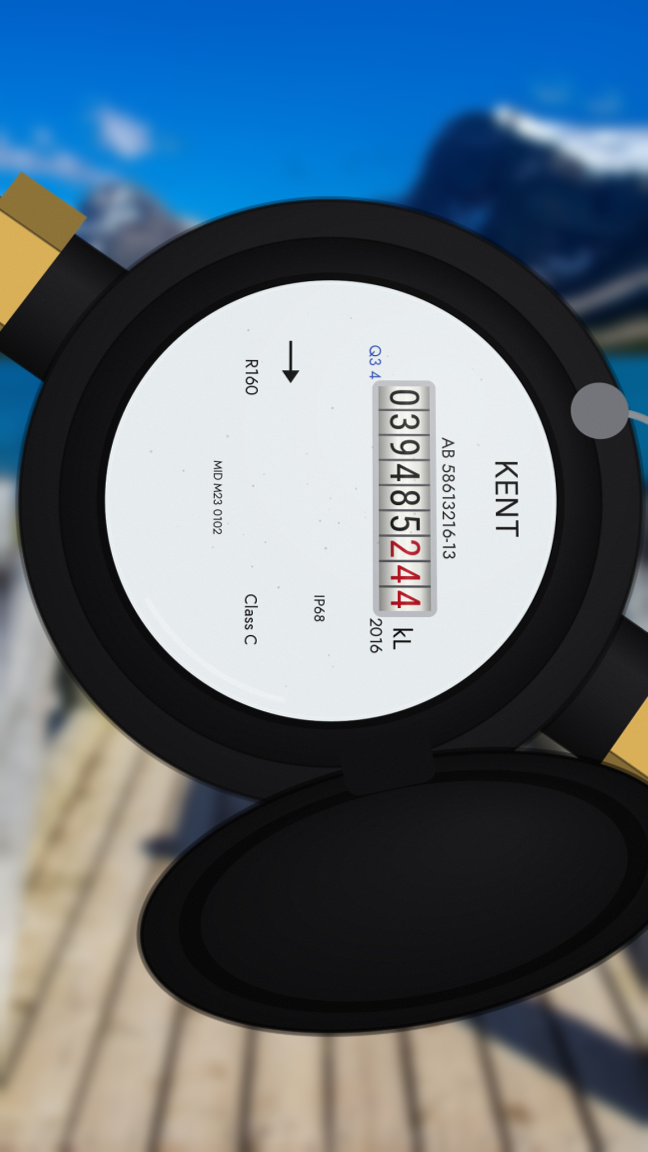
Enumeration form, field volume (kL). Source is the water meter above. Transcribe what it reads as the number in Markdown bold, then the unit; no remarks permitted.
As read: **39485.244** kL
